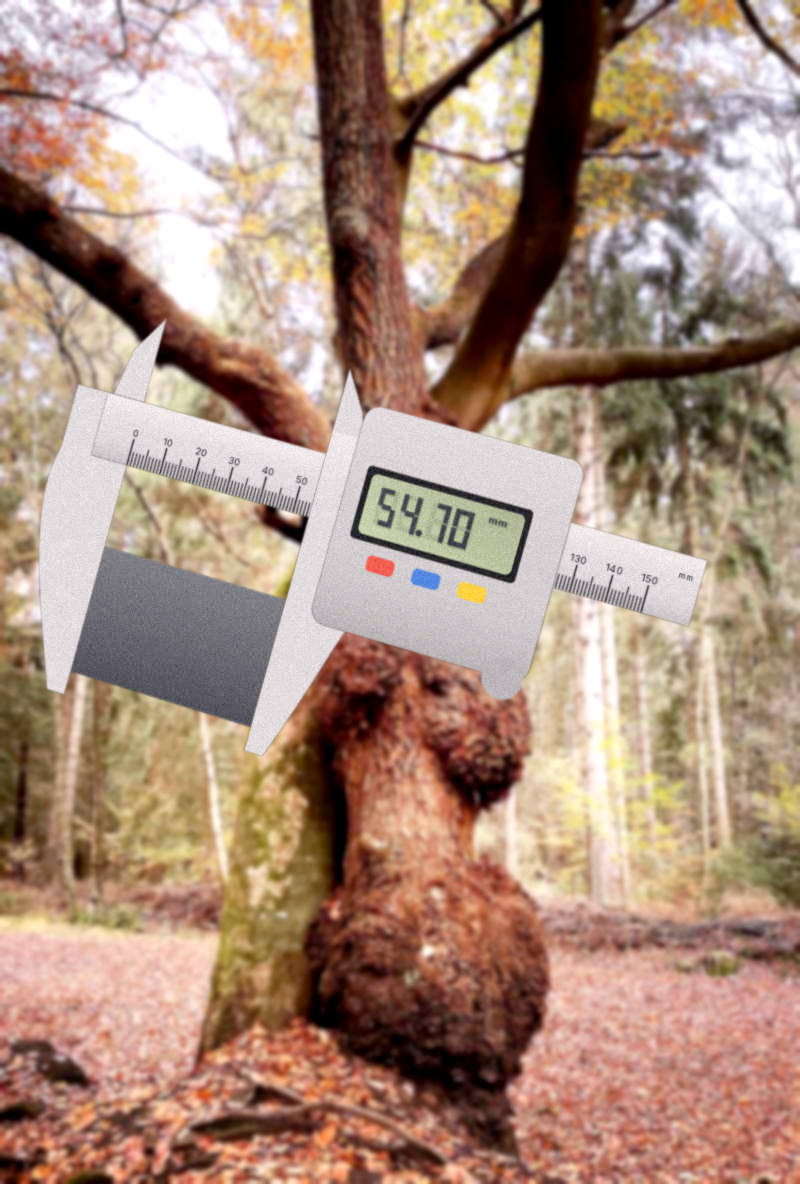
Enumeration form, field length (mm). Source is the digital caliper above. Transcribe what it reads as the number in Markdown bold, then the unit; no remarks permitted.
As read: **54.70** mm
